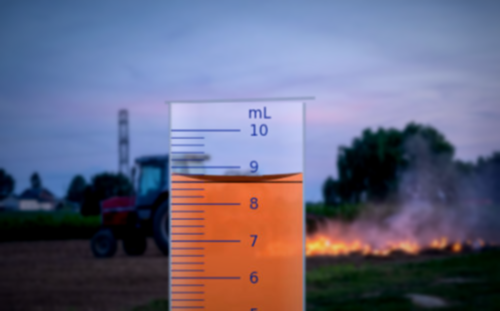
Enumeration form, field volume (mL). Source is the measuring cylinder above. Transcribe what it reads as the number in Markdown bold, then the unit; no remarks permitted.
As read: **8.6** mL
